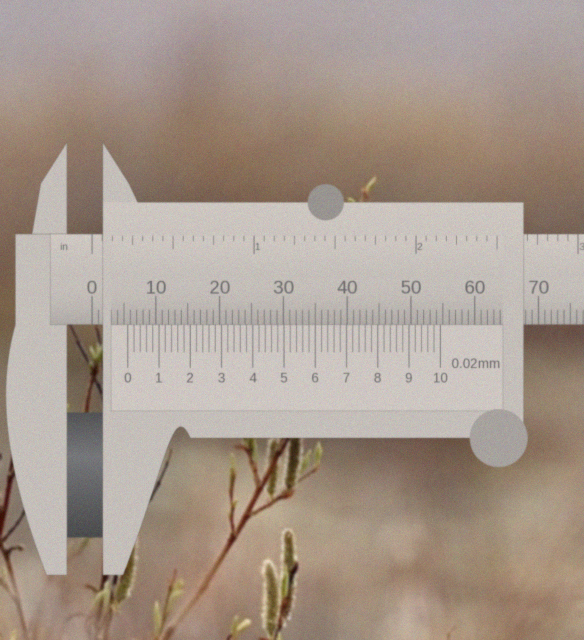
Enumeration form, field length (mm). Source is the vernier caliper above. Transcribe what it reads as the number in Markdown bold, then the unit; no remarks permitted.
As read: **5.6** mm
